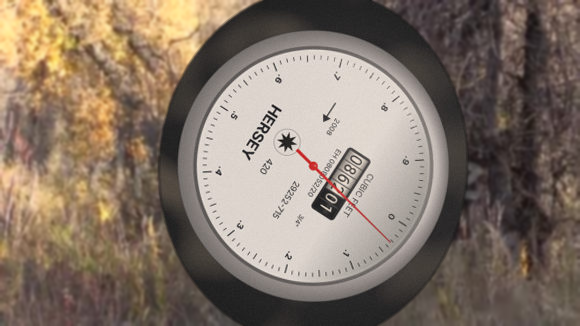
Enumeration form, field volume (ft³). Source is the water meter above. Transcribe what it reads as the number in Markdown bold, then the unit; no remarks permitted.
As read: **86201.03** ft³
